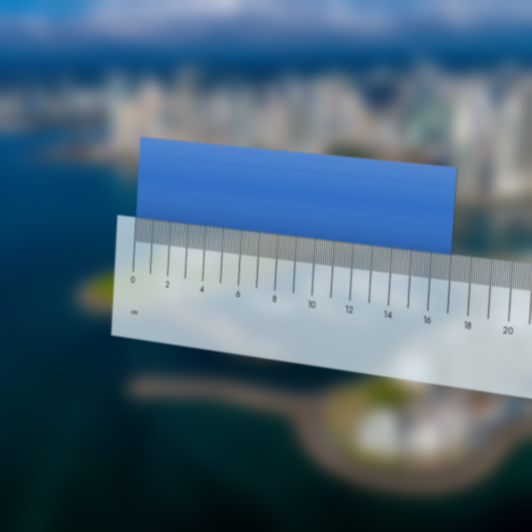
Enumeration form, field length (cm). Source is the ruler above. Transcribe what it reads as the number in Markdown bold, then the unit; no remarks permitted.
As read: **17** cm
